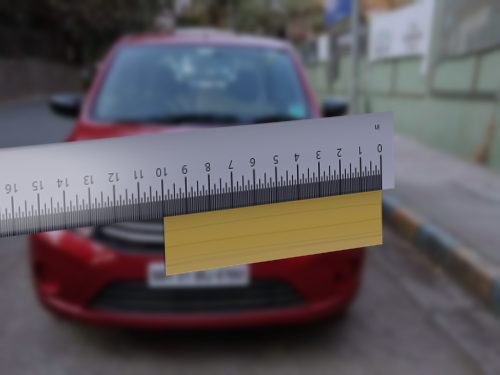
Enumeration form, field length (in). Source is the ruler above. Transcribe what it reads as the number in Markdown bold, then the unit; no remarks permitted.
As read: **10** in
